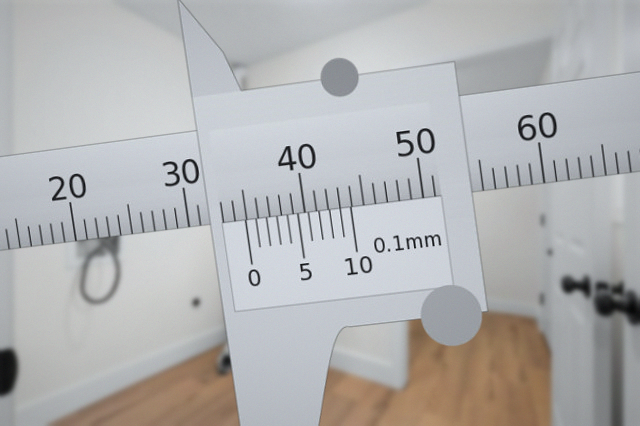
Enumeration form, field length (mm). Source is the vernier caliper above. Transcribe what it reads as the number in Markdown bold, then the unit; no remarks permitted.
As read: **34.9** mm
